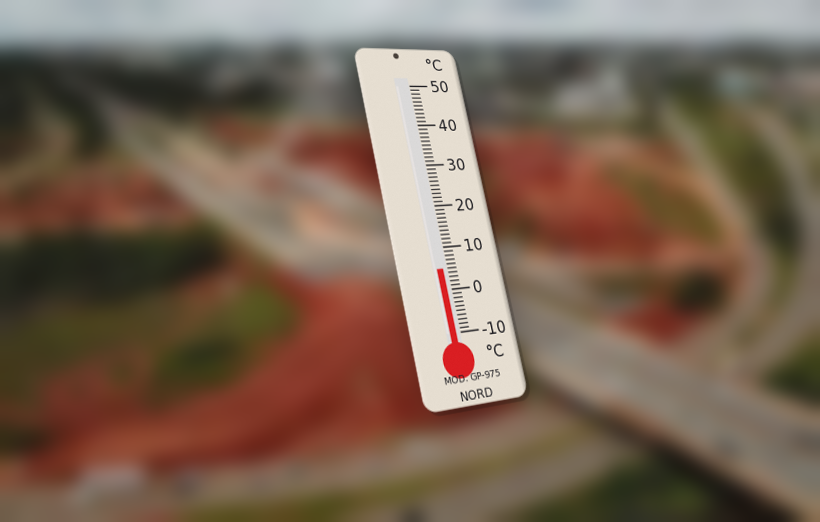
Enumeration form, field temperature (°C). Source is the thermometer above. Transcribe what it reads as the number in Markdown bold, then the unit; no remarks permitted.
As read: **5** °C
